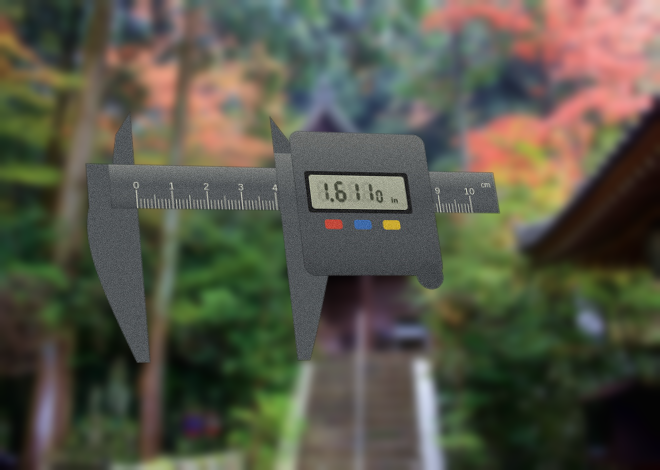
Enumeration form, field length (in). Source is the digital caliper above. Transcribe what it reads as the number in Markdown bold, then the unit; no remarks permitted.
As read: **1.6110** in
